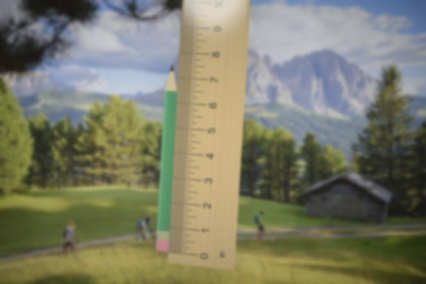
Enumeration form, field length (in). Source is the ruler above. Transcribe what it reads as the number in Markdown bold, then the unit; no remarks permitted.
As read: **7.5** in
